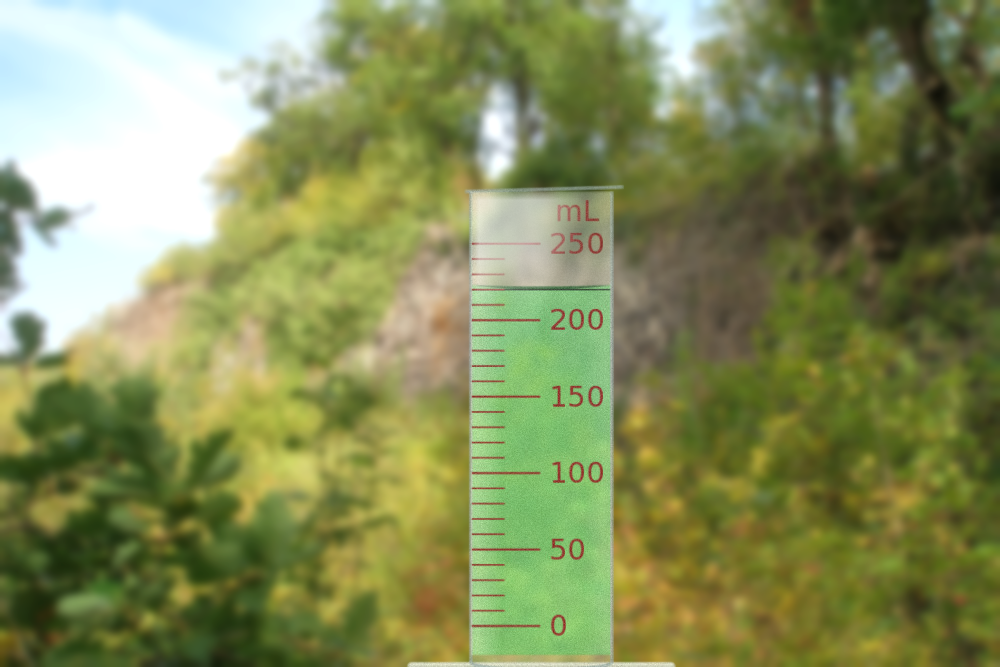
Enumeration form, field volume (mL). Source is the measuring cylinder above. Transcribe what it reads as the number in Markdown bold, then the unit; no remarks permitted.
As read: **220** mL
